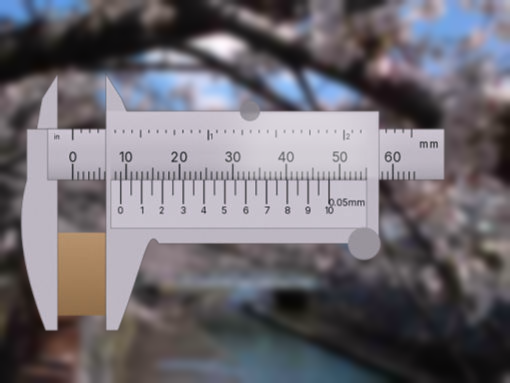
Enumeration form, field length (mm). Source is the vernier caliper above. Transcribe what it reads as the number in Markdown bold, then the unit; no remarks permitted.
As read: **9.0** mm
